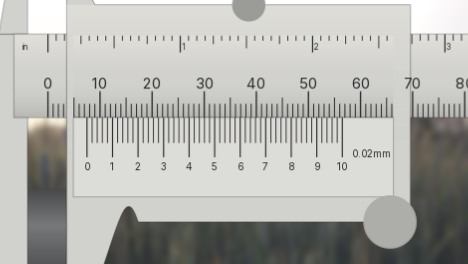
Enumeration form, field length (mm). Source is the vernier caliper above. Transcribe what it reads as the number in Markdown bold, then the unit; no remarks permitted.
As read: **7.5** mm
